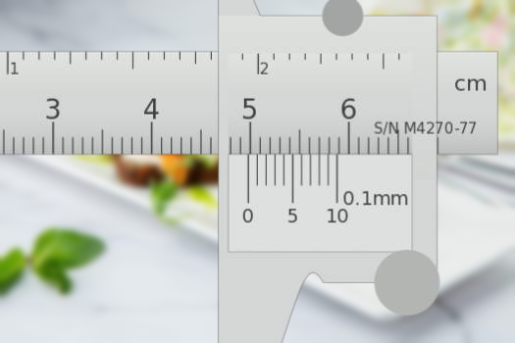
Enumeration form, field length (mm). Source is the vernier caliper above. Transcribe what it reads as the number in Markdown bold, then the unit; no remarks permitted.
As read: **49.8** mm
